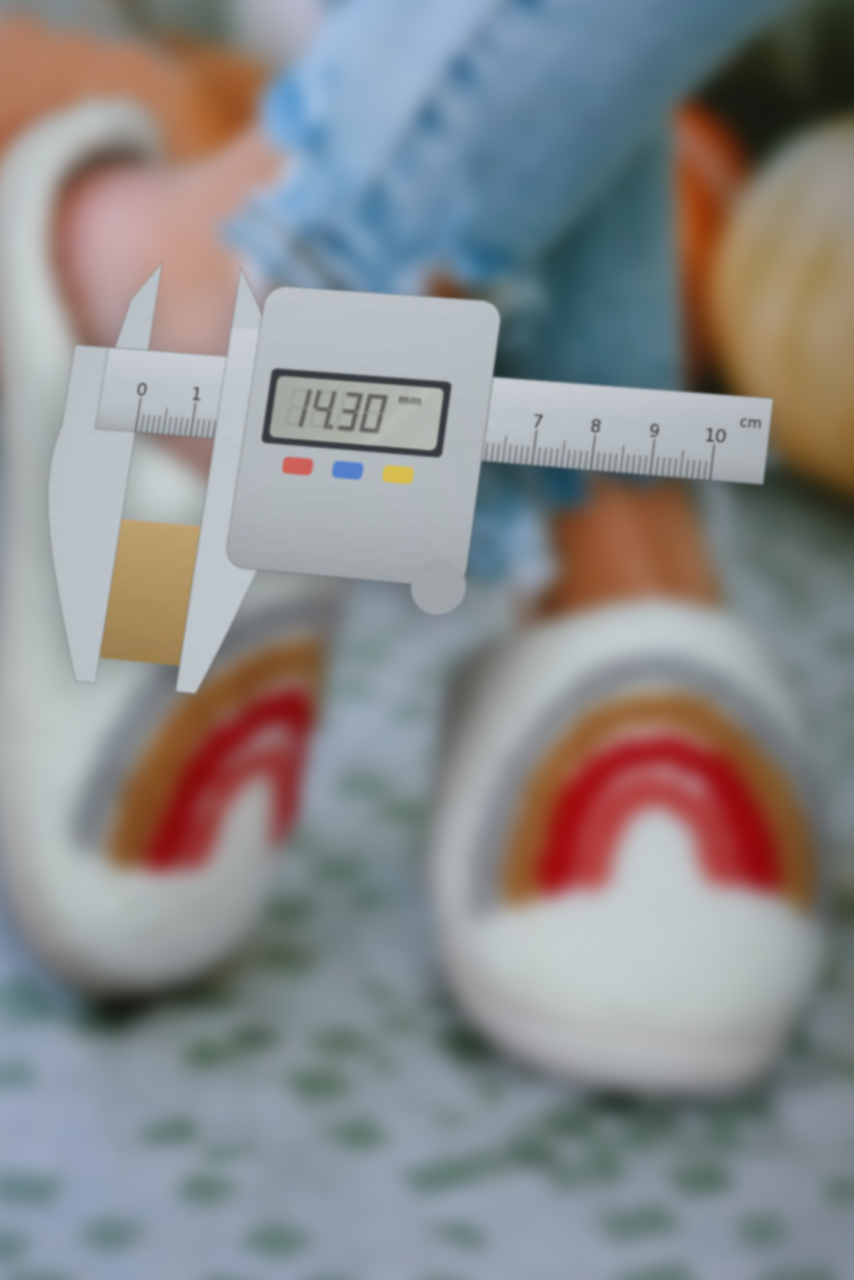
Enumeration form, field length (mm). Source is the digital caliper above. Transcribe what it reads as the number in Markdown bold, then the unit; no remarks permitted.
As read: **14.30** mm
